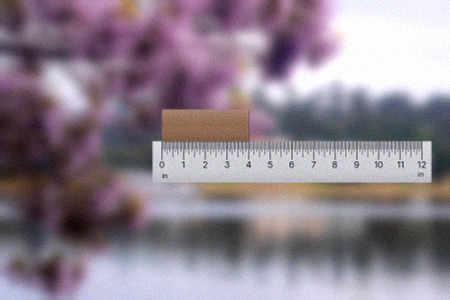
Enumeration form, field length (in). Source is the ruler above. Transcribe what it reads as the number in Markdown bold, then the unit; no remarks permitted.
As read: **4** in
